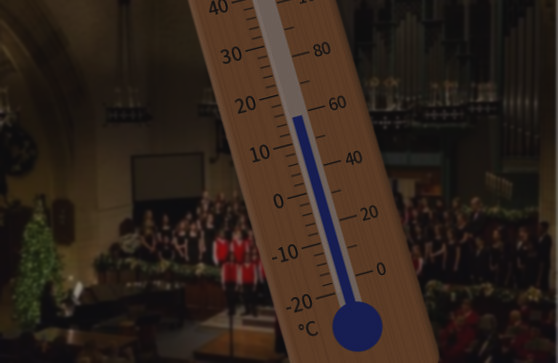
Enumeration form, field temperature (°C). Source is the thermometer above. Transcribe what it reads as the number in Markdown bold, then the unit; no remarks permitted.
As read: **15** °C
